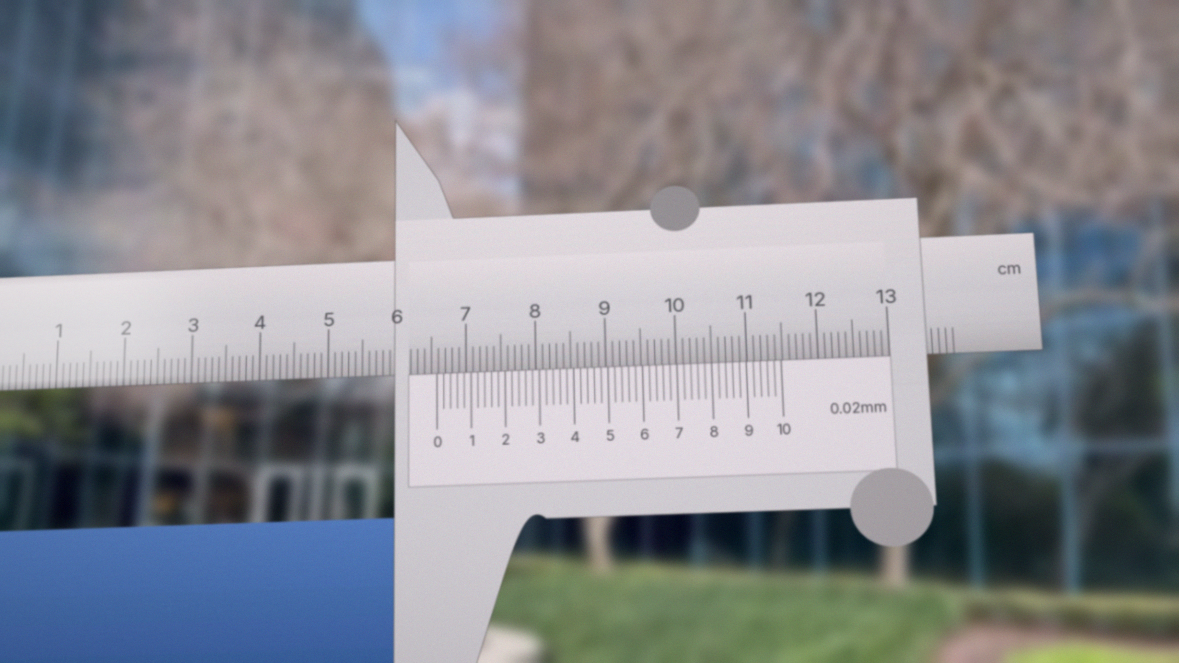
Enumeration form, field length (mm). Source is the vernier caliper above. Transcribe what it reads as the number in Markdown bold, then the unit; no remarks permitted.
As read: **65.8** mm
